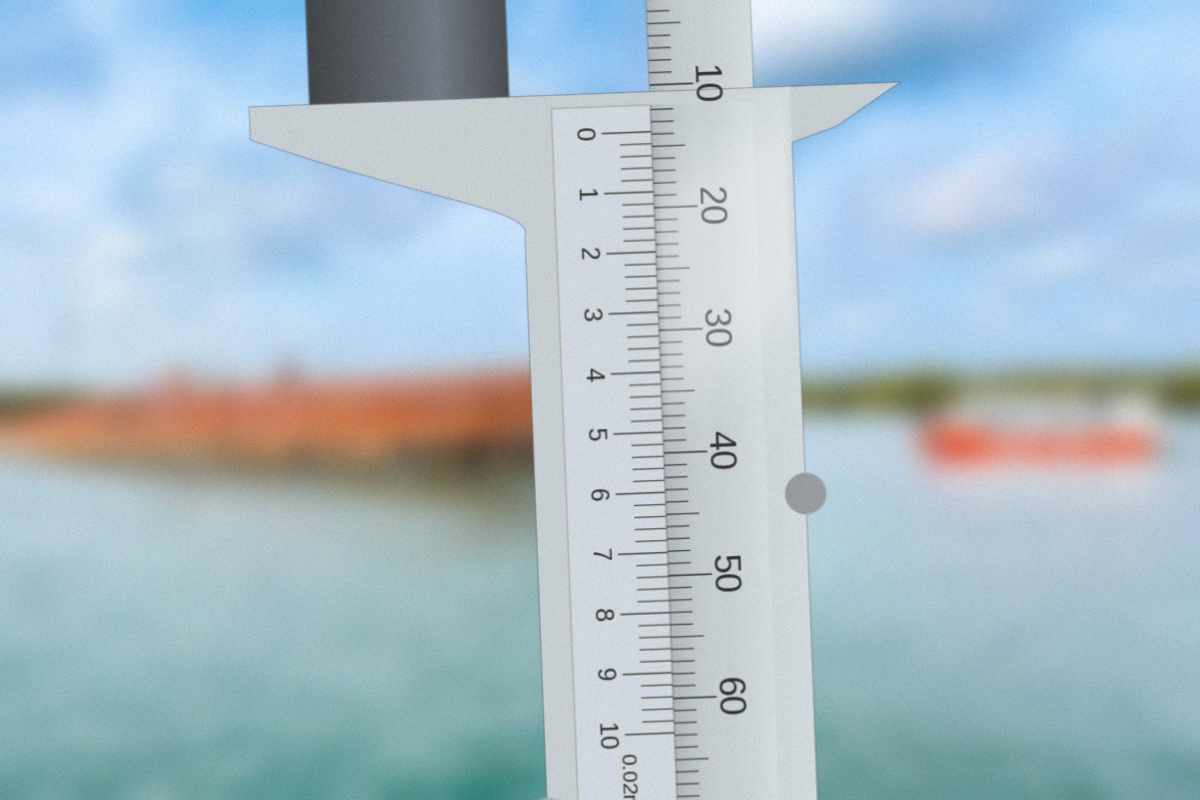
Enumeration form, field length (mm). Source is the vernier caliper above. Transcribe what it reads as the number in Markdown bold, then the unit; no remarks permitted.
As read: **13.8** mm
